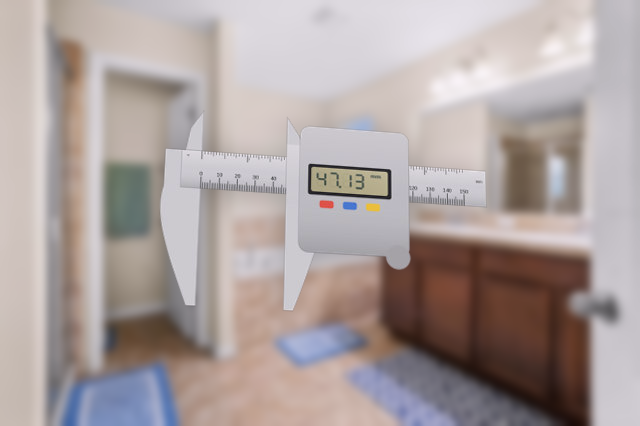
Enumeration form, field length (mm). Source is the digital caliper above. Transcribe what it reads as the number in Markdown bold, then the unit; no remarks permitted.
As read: **47.13** mm
